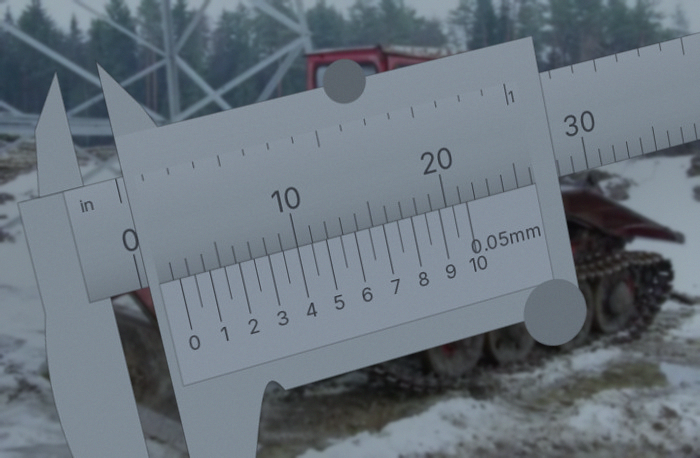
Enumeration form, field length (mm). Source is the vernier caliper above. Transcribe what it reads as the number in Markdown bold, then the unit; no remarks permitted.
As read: **2.4** mm
